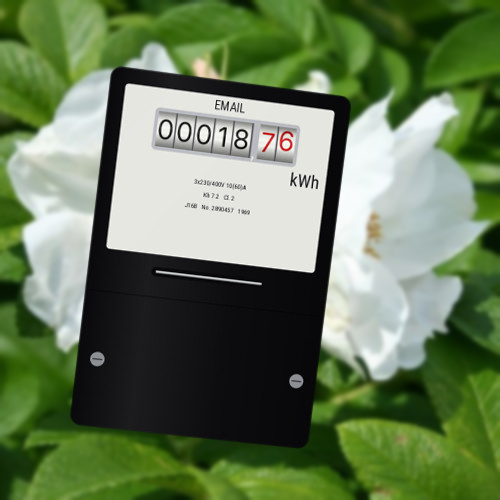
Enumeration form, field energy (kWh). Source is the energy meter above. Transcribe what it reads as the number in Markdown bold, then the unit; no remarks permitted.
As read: **18.76** kWh
